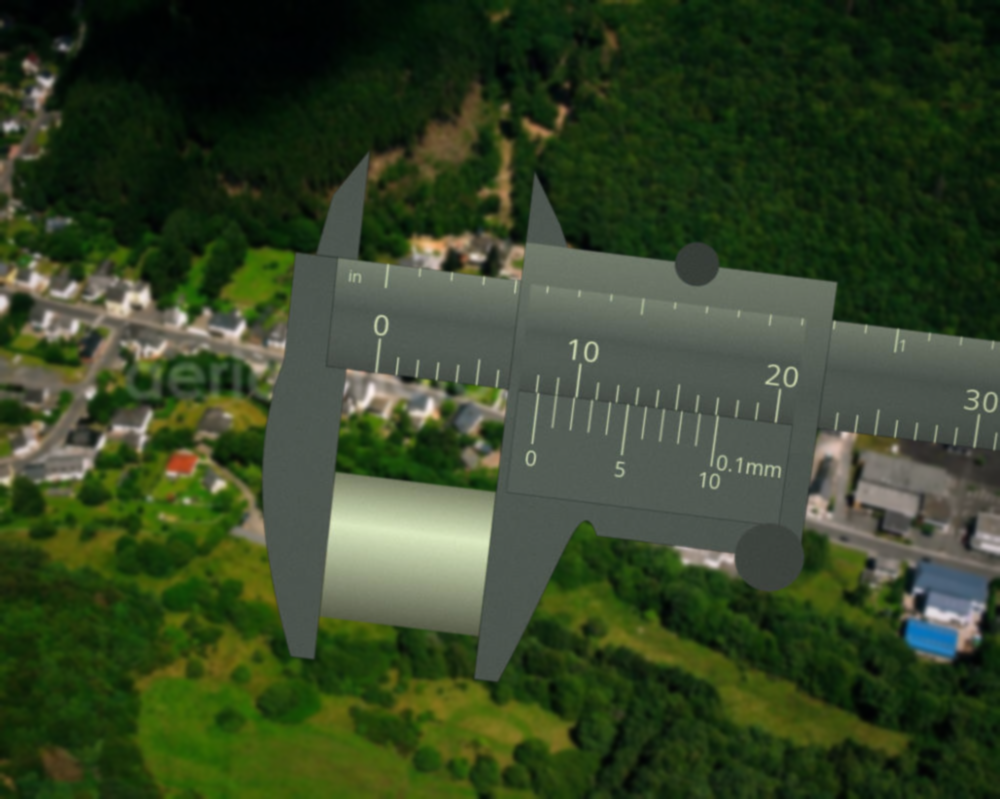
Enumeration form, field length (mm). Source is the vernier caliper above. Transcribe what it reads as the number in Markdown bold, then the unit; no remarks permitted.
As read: **8.1** mm
